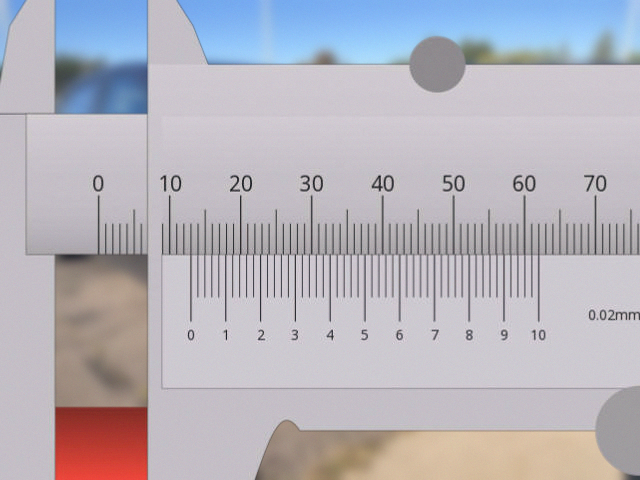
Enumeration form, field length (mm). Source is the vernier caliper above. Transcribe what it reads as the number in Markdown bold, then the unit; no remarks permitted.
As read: **13.0** mm
